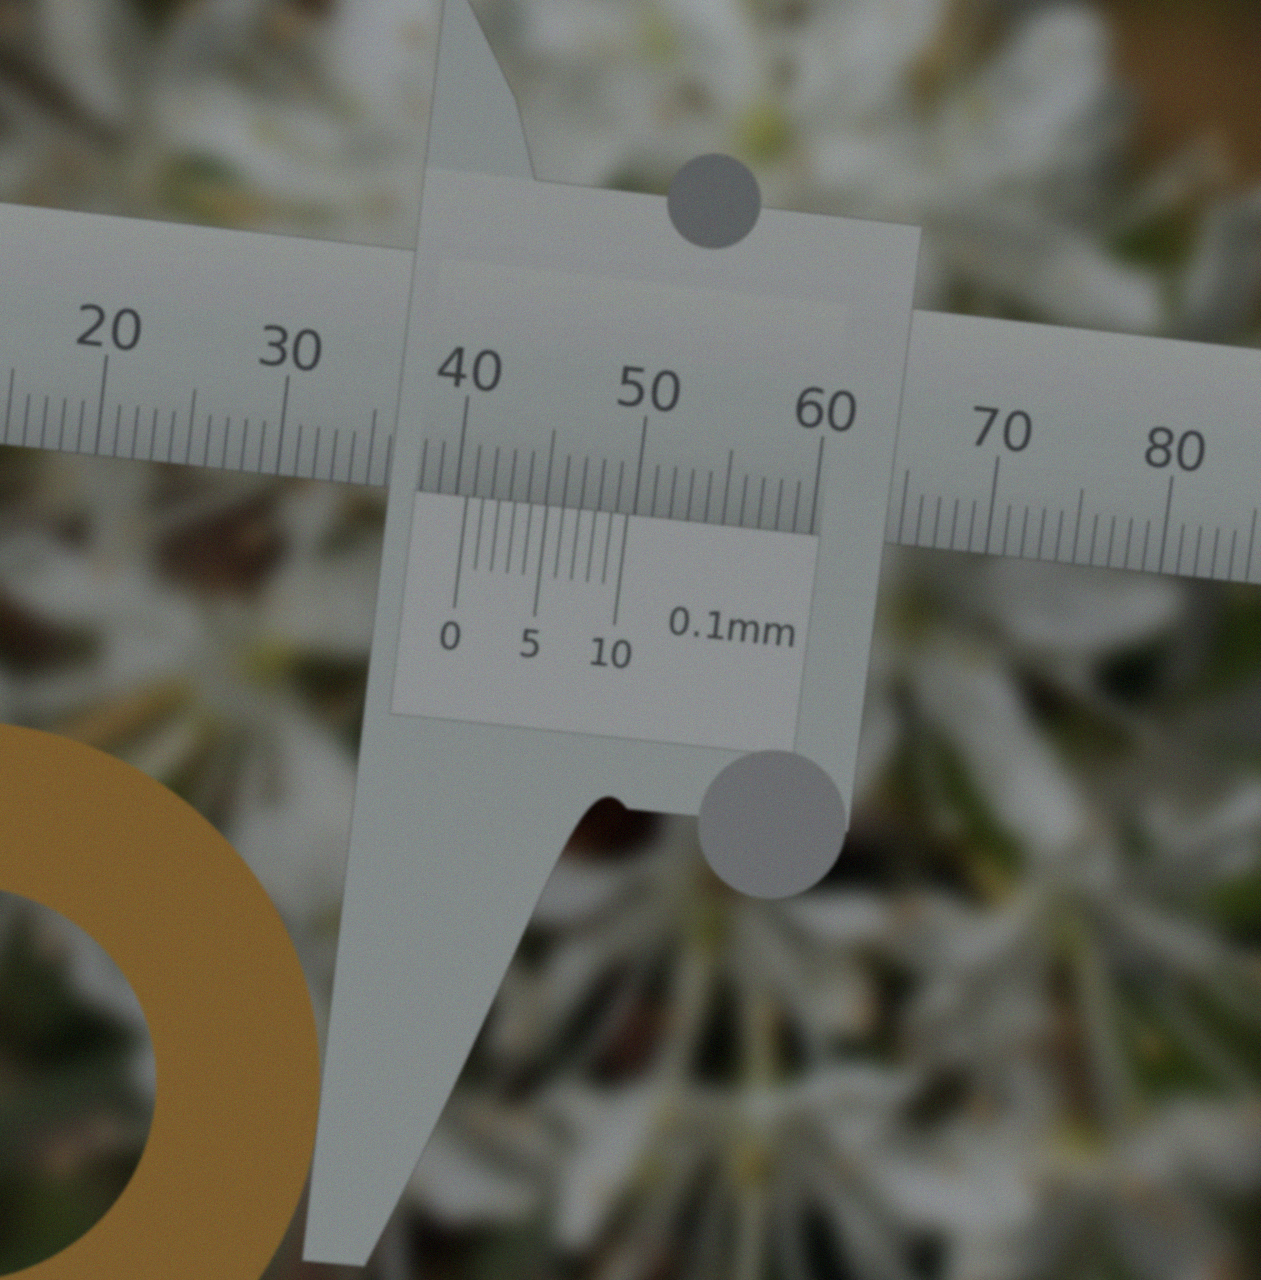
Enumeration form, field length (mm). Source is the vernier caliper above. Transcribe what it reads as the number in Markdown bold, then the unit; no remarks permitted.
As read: **40.6** mm
